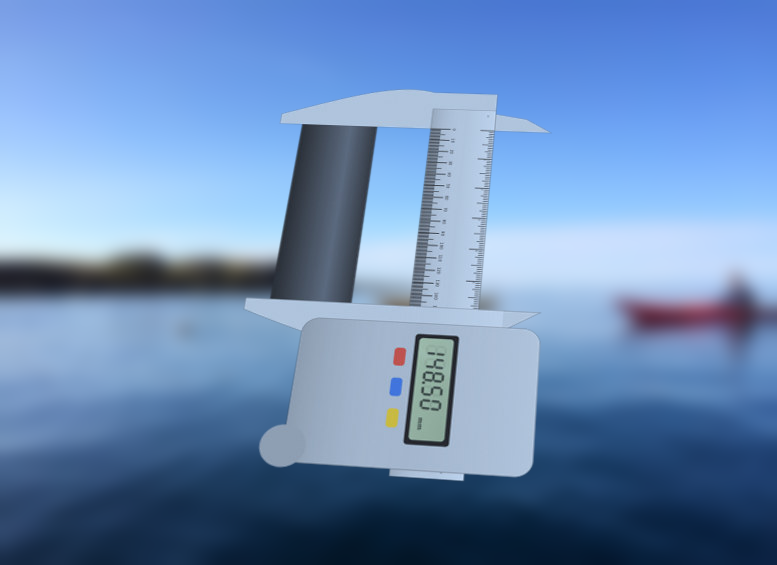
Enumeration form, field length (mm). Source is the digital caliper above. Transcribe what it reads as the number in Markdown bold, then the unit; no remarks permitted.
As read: **148.50** mm
